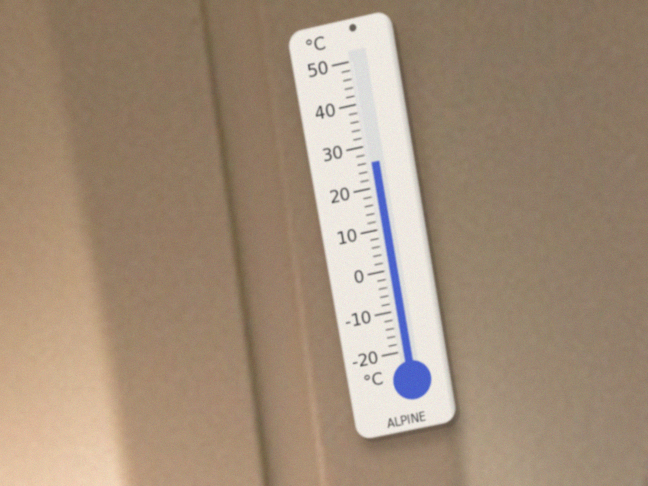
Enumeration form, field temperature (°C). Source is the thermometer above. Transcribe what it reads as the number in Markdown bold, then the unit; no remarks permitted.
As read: **26** °C
